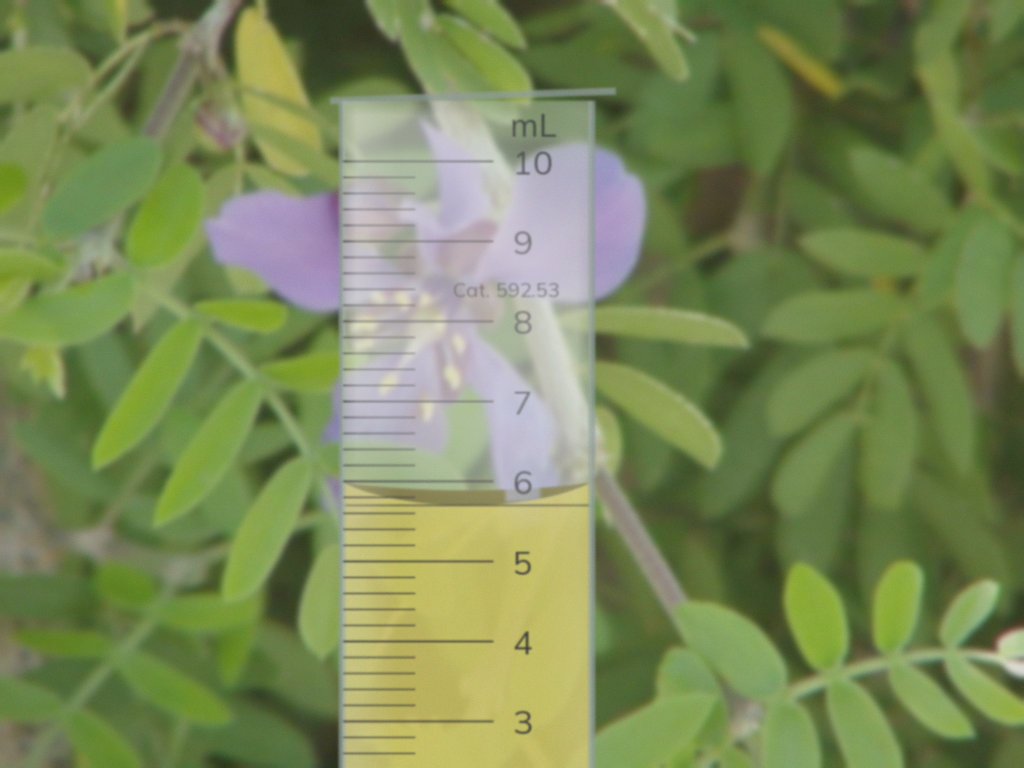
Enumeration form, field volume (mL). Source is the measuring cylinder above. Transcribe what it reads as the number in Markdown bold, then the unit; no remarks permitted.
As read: **5.7** mL
